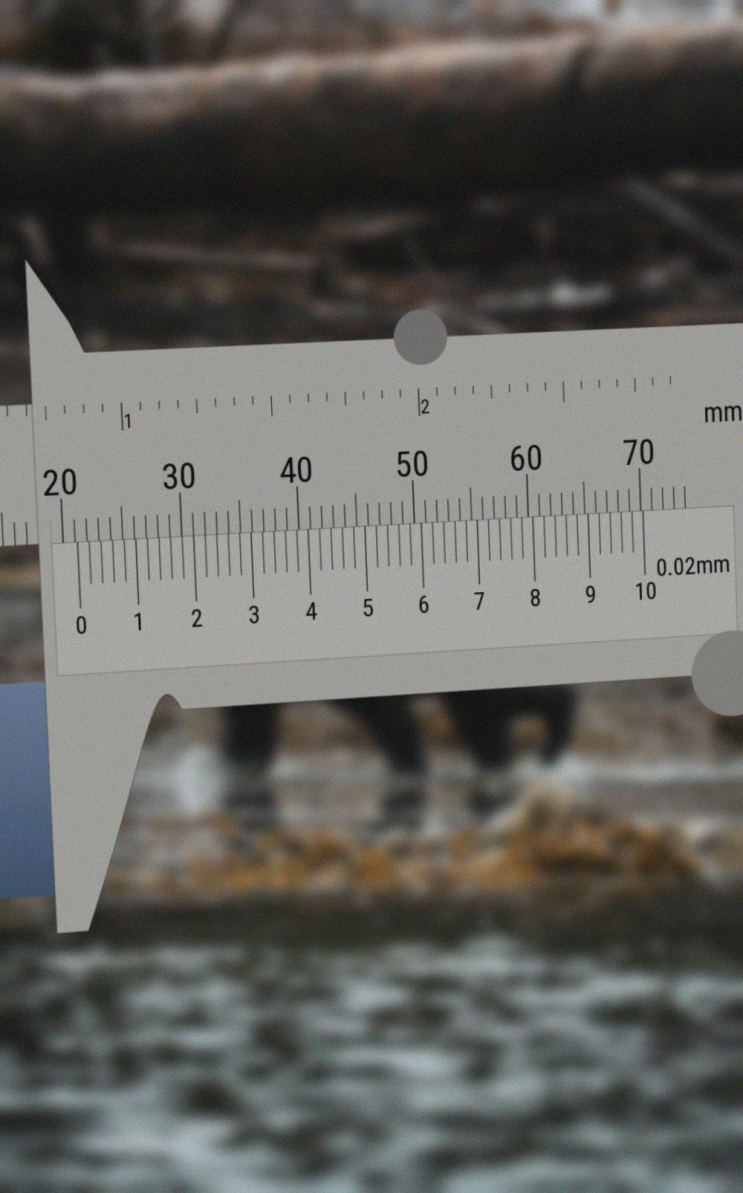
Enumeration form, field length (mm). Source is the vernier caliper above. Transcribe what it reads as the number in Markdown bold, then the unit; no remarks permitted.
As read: **21.2** mm
